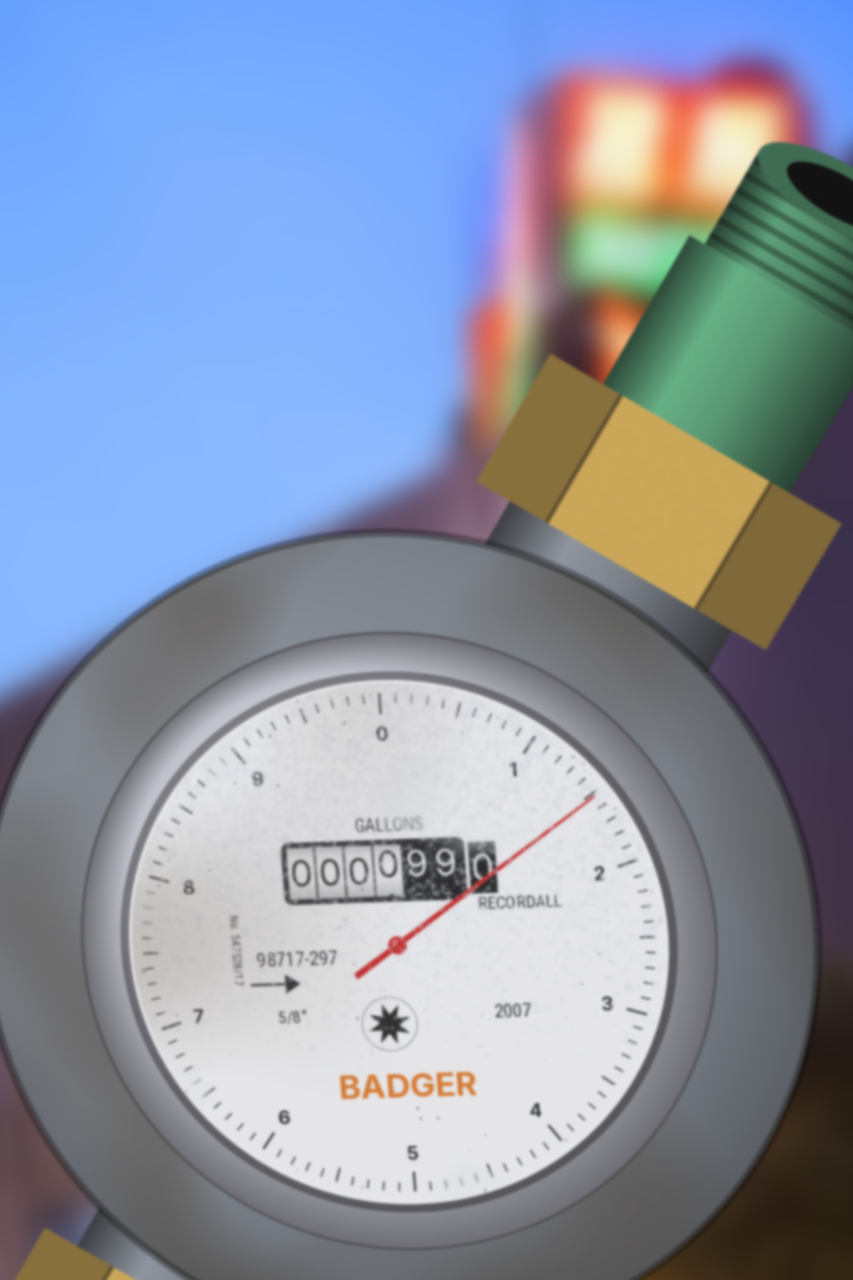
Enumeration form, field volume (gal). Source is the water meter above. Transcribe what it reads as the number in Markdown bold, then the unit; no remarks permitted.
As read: **991.5** gal
